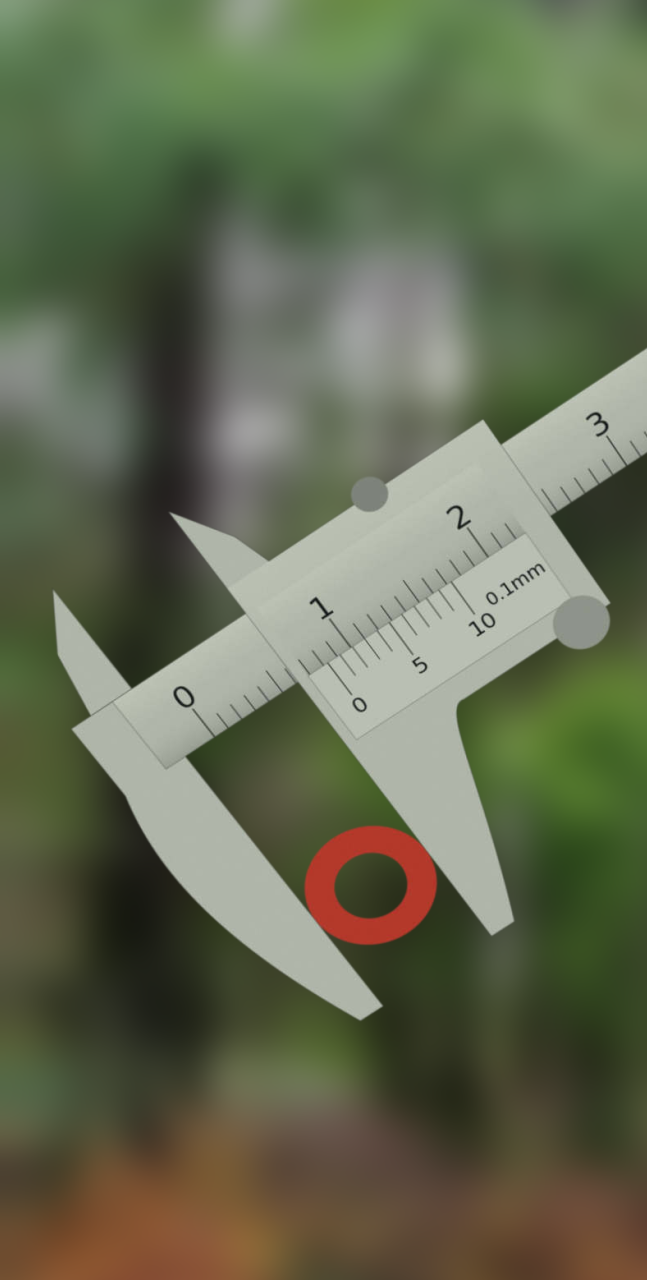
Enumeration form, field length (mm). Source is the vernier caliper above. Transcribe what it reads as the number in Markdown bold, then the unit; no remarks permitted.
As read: **8.3** mm
